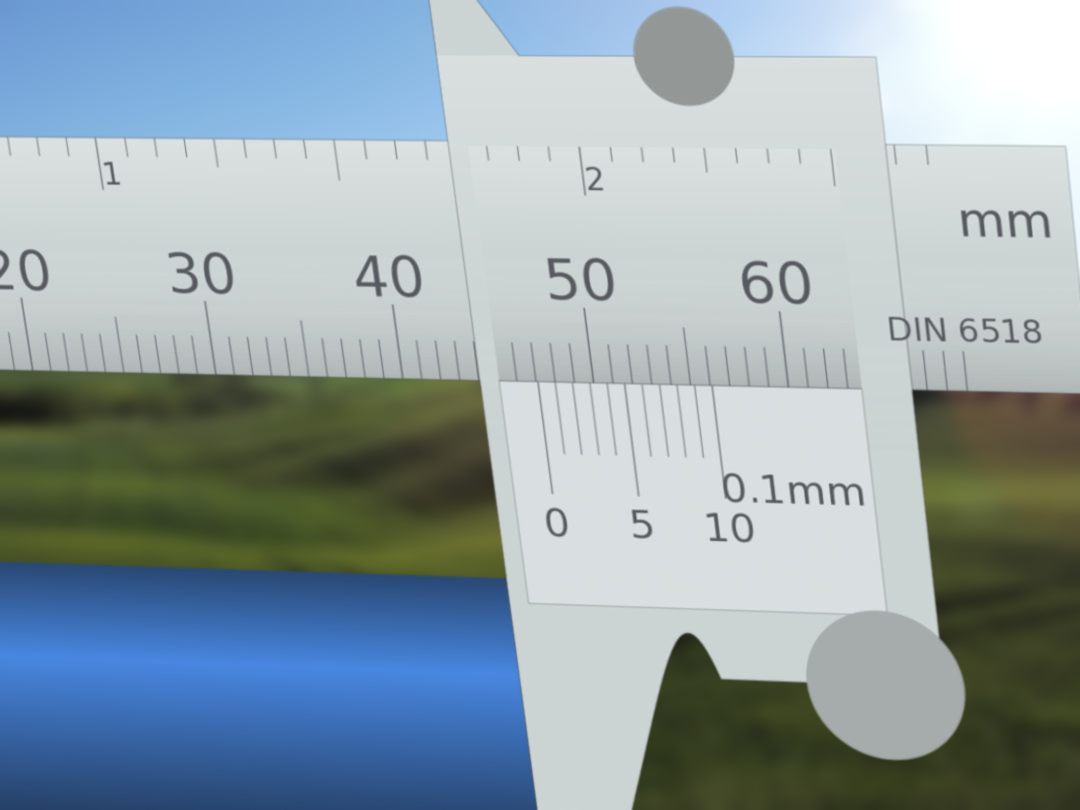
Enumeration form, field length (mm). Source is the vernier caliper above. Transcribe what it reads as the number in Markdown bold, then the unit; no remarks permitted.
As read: **47.1** mm
